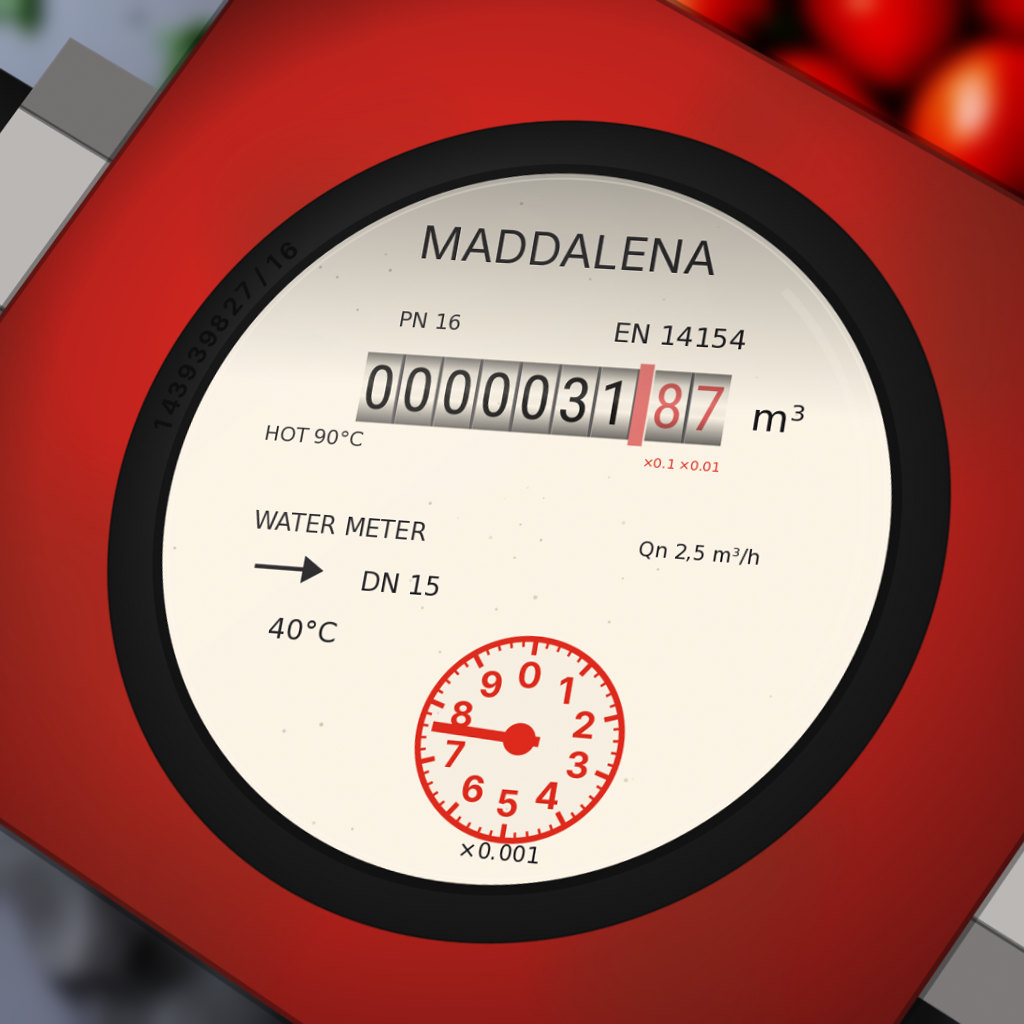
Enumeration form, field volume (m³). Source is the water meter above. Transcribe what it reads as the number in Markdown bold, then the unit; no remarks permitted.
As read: **31.877** m³
